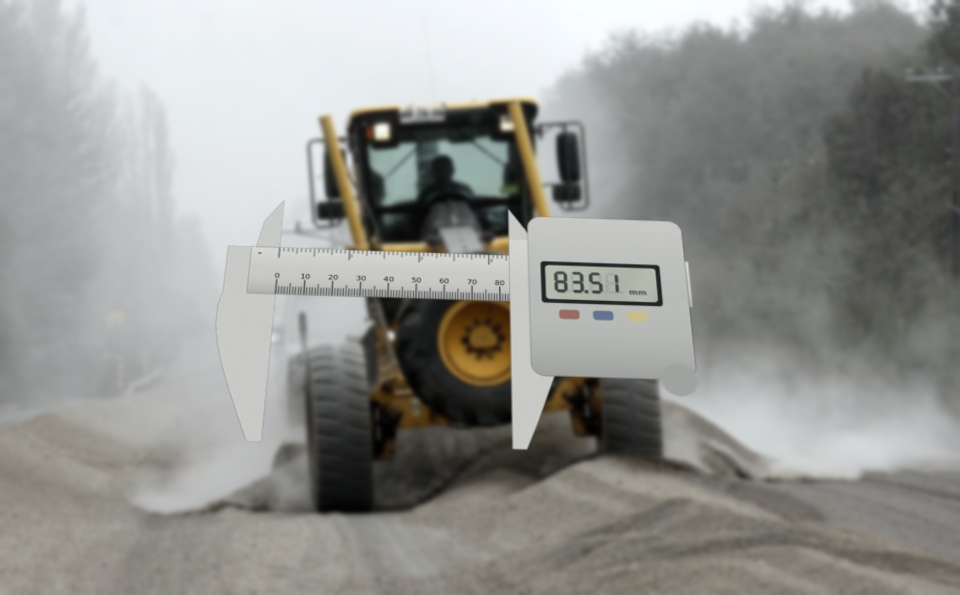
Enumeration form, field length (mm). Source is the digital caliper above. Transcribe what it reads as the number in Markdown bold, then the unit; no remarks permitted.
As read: **83.51** mm
